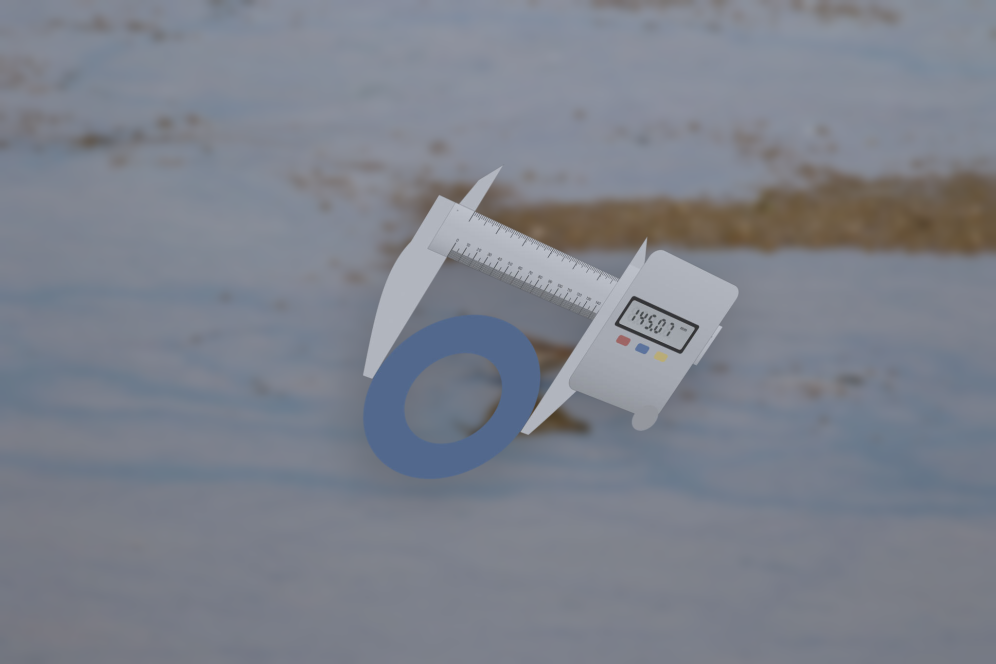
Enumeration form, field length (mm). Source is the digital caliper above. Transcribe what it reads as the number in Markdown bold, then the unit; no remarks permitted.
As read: **145.07** mm
